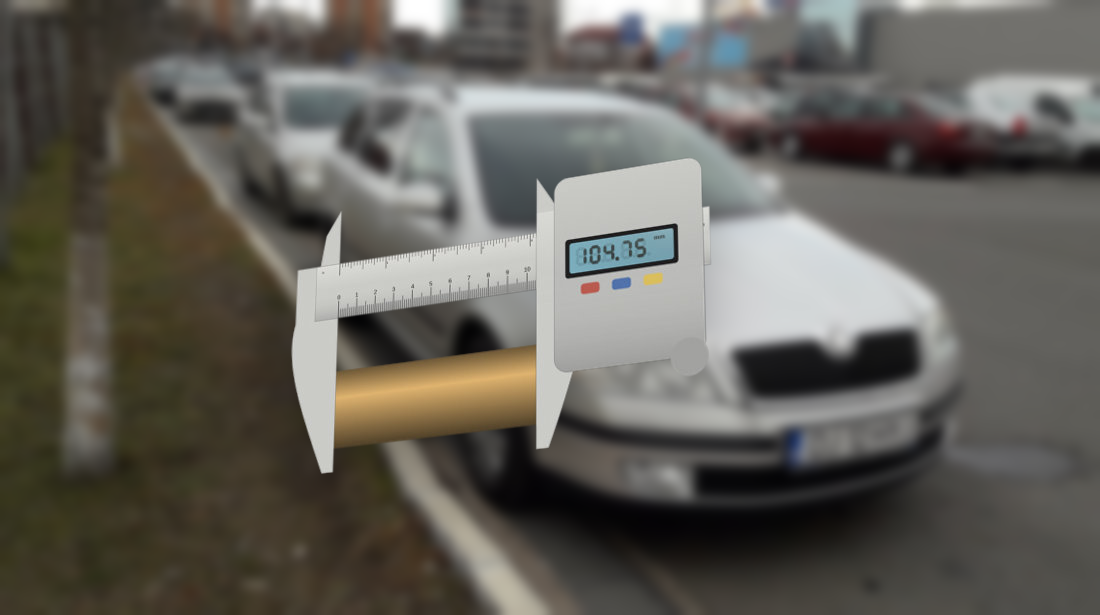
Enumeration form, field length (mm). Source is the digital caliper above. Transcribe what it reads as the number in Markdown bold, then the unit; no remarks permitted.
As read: **104.75** mm
